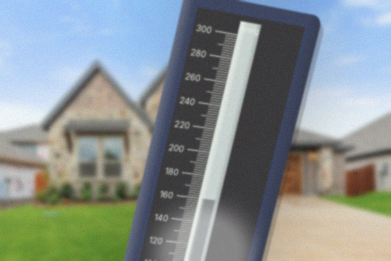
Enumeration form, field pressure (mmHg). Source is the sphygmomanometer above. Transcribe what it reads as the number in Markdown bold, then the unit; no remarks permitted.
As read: **160** mmHg
